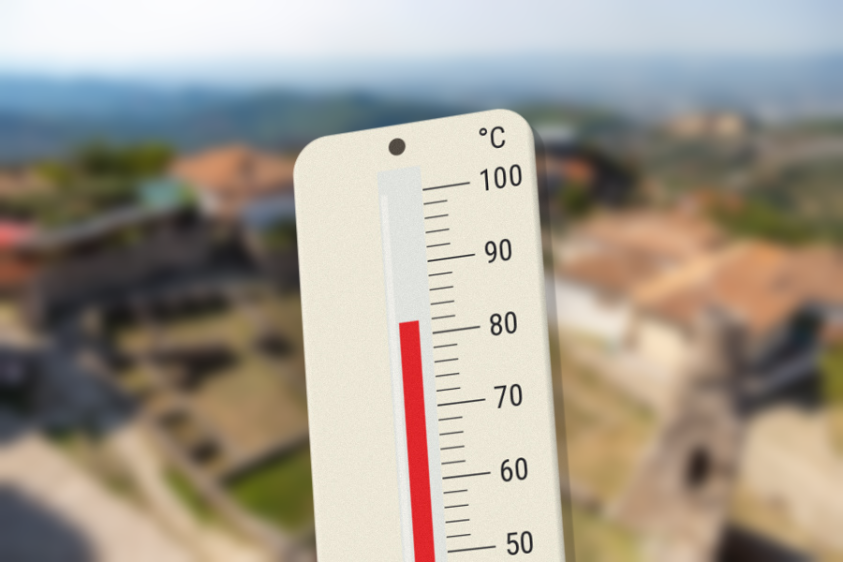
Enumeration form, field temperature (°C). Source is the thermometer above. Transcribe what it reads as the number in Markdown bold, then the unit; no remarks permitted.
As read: **82** °C
